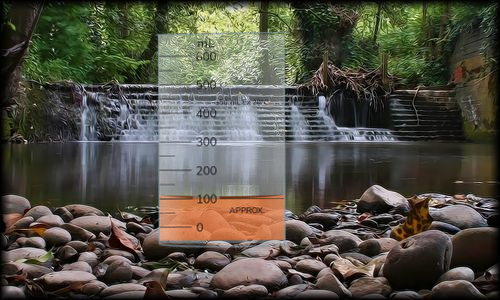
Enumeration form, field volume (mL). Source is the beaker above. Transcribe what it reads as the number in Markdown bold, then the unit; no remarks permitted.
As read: **100** mL
